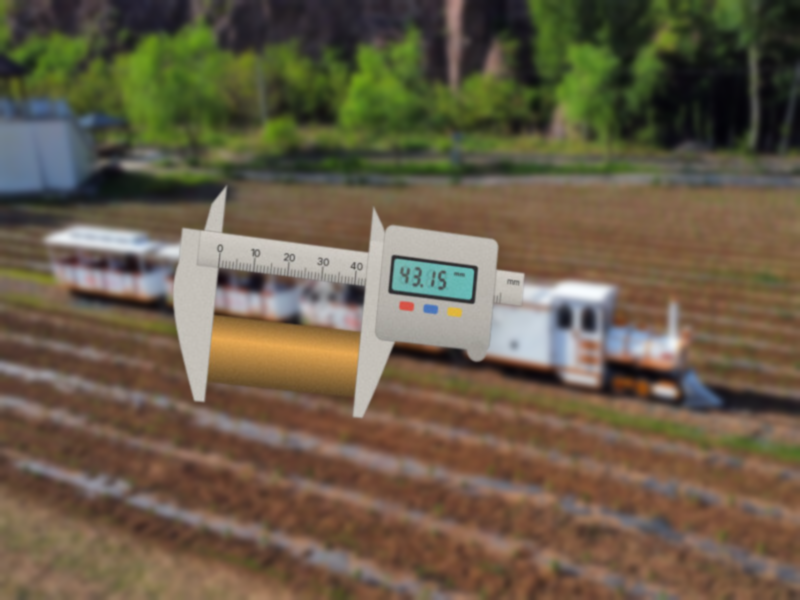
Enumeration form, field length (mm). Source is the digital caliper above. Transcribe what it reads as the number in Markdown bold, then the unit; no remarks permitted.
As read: **43.15** mm
